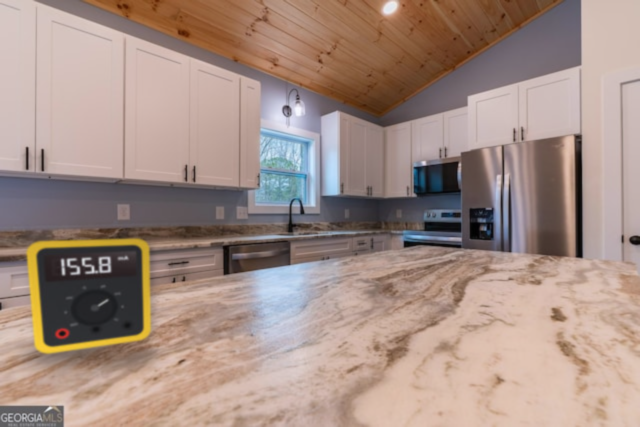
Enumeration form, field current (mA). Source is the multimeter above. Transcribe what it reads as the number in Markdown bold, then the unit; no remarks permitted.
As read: **155.8** mA
